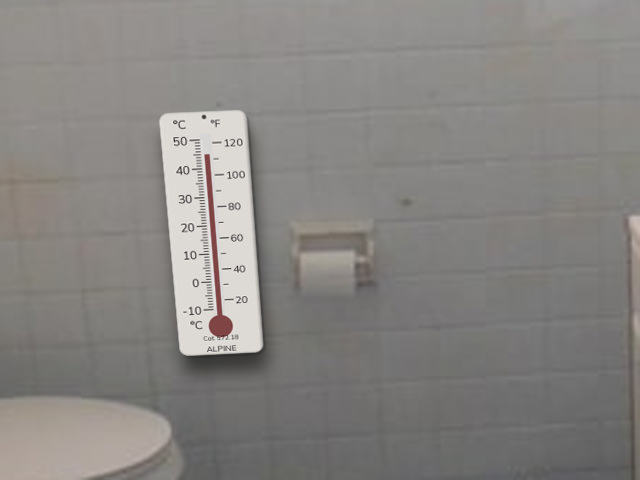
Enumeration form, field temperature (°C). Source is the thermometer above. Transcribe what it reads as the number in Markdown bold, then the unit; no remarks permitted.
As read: **45** °C
